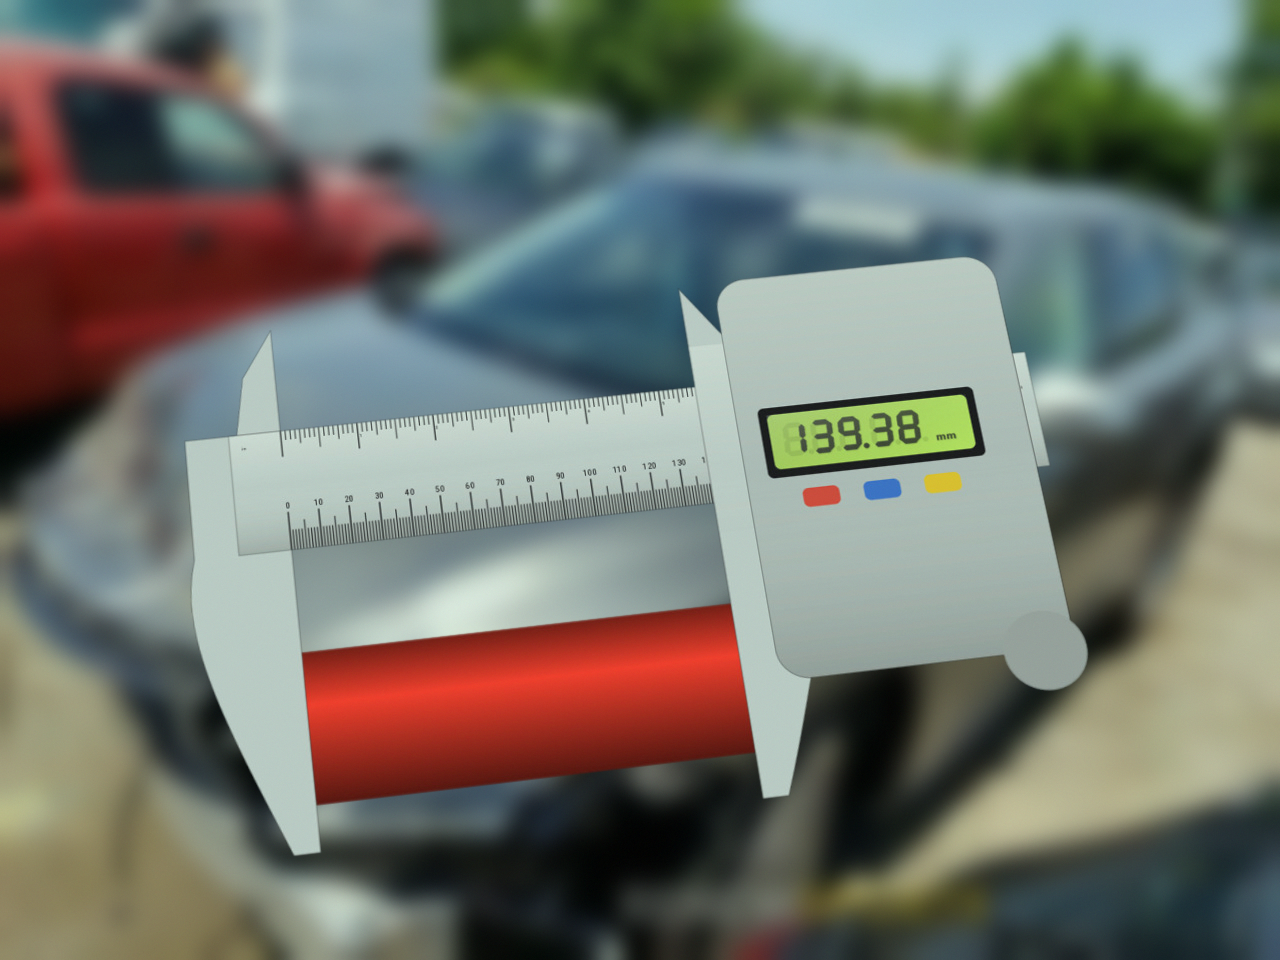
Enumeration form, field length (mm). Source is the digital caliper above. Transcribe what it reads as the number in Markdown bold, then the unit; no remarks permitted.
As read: **139.38** mm
